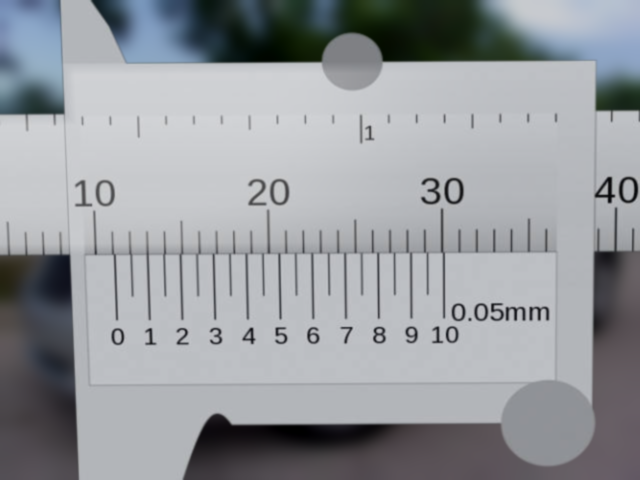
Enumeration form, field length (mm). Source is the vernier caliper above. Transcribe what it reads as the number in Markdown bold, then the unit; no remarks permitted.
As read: **11.1** mm
